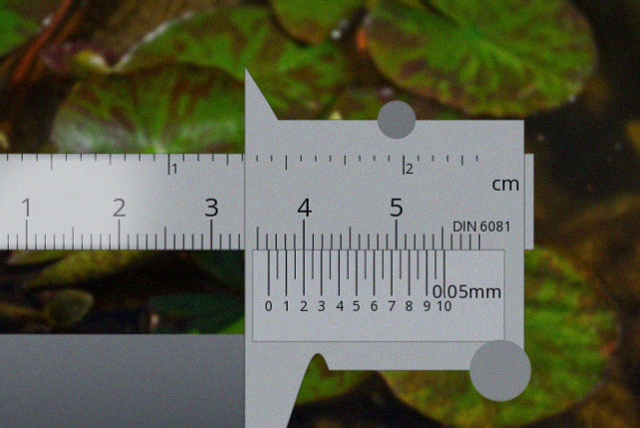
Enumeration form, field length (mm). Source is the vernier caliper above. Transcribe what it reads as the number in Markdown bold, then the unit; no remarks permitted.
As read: **36.2** mm
